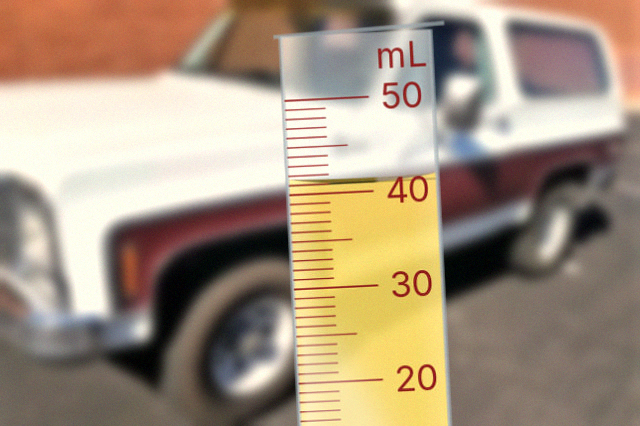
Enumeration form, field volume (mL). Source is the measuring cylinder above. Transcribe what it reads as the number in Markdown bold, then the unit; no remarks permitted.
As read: **41** mL
